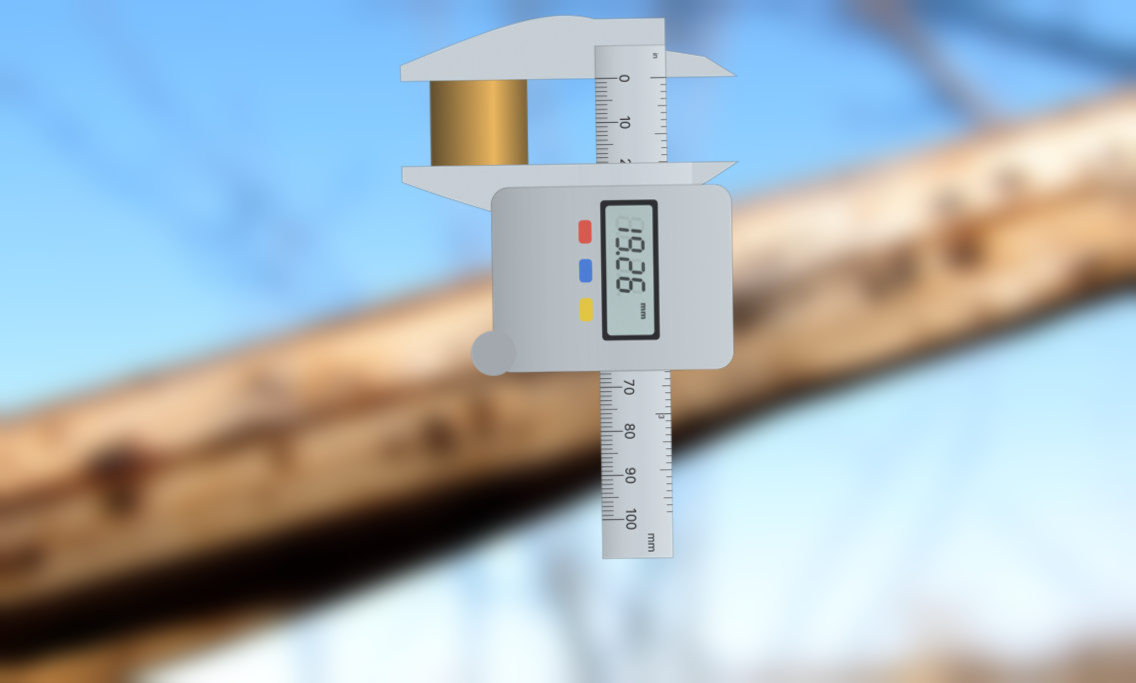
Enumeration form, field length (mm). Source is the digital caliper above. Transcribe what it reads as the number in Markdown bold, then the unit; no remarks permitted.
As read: **19.26** mm
